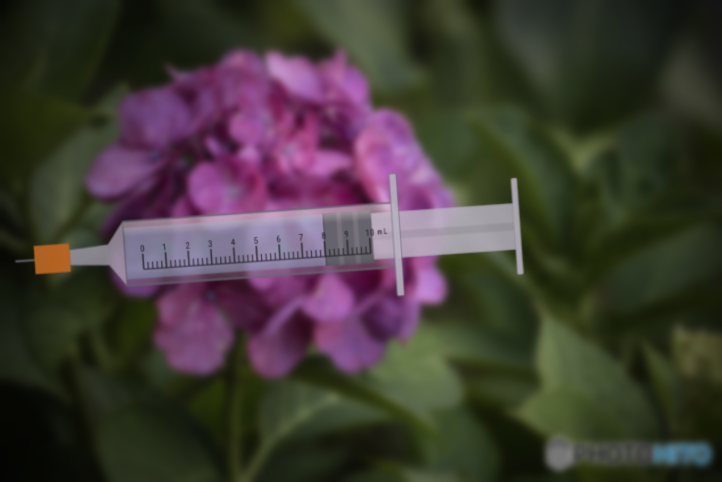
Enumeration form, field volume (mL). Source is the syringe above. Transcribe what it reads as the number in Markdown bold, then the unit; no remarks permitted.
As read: **8** mL
